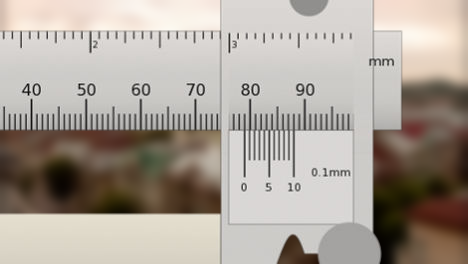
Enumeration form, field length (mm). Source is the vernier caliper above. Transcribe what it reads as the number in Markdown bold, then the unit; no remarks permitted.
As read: **79.0** mm
